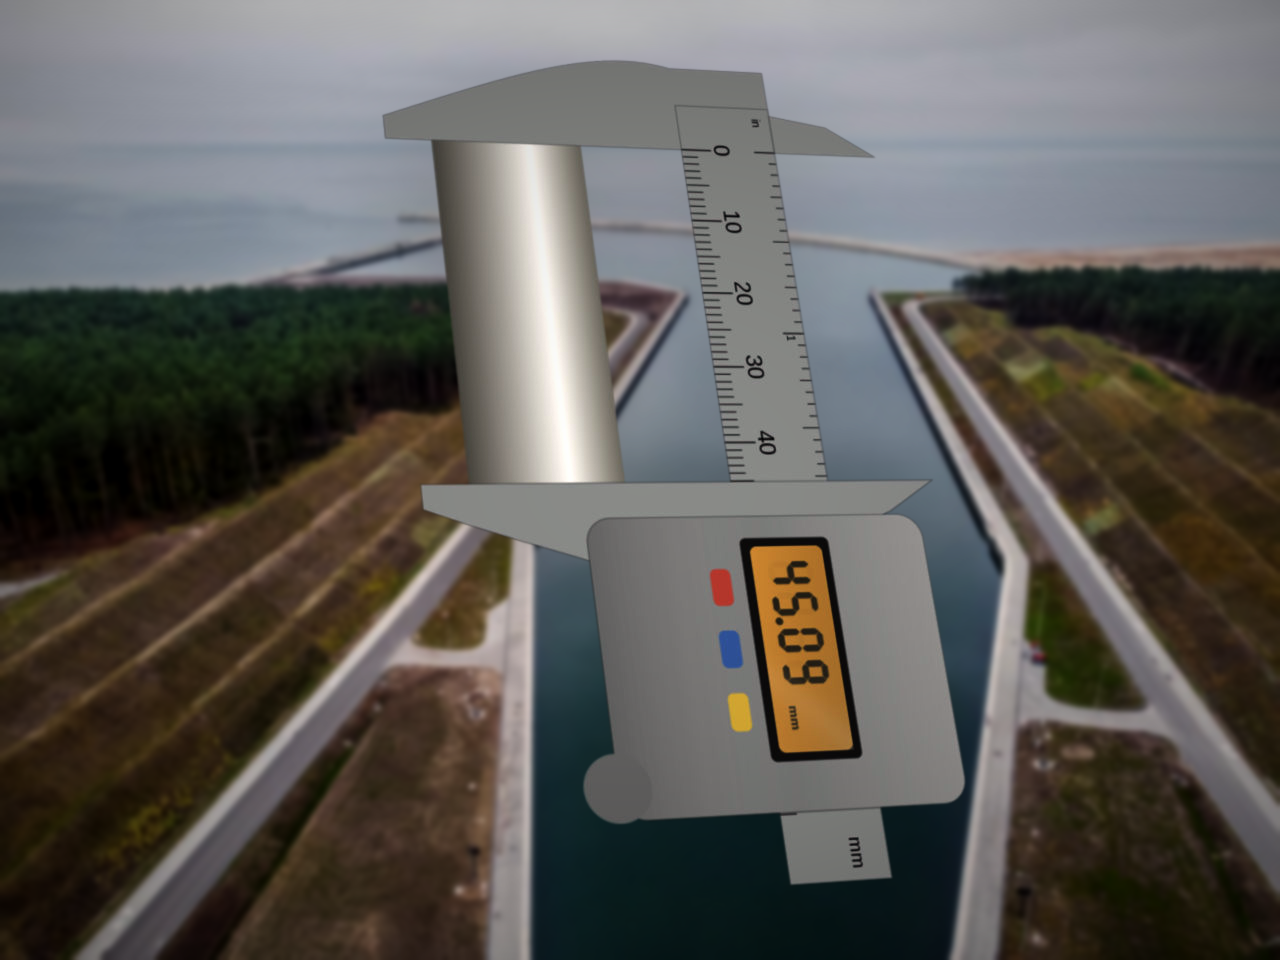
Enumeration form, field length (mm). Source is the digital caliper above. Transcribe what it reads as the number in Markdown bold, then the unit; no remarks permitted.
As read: **45.09** mm
